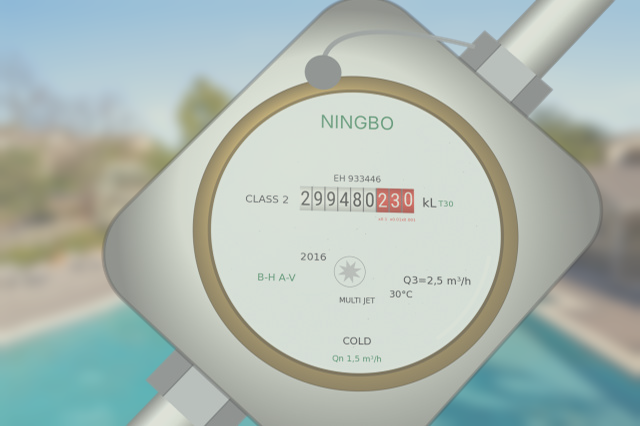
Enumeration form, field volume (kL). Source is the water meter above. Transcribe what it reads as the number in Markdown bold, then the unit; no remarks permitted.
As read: **299480.230** kL
